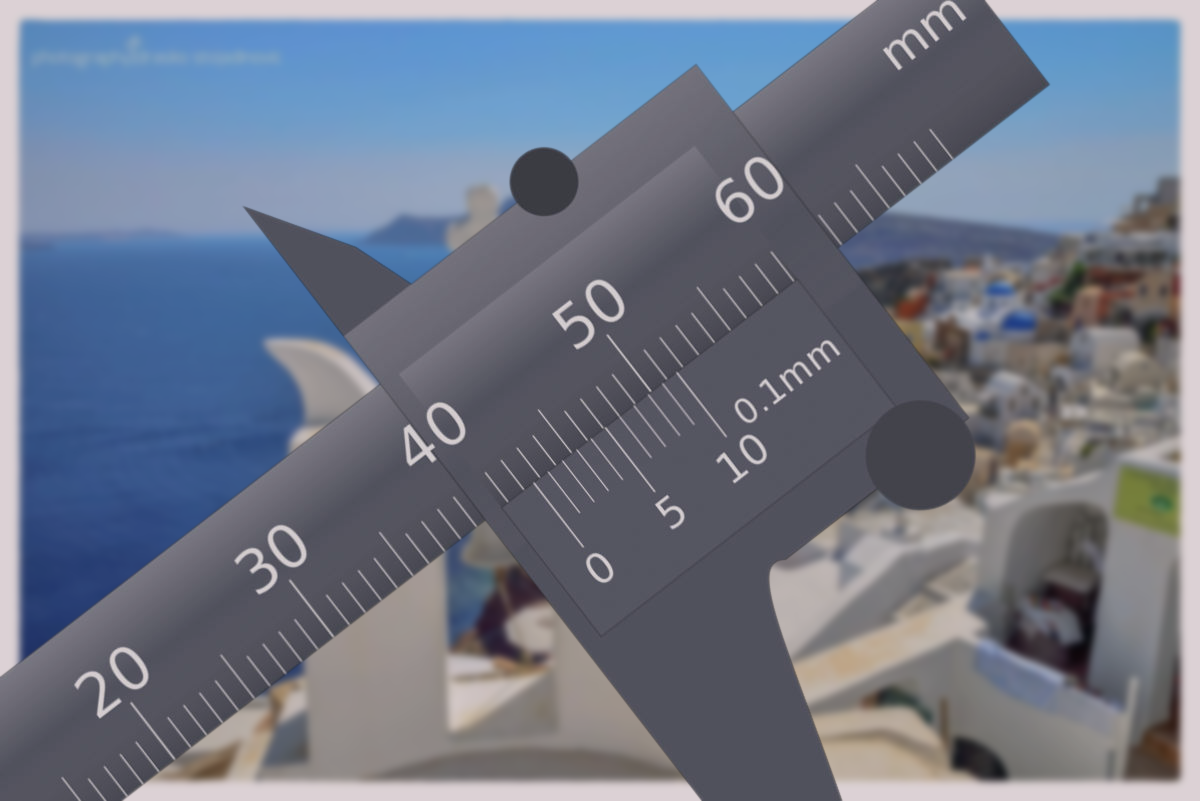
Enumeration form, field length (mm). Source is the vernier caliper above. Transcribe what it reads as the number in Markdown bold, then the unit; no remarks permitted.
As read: **42.6** mm
